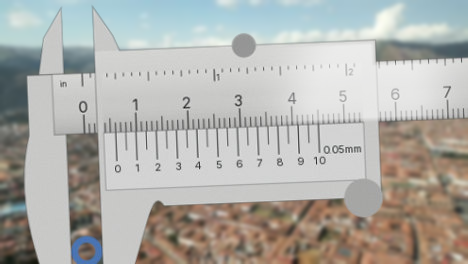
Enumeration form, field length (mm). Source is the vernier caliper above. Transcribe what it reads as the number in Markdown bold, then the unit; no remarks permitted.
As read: **6.0** mm
